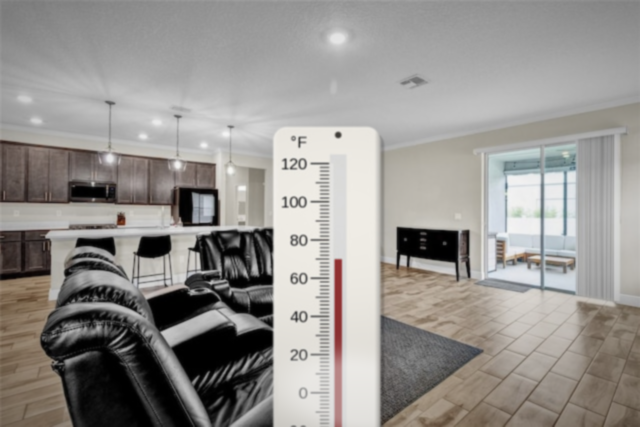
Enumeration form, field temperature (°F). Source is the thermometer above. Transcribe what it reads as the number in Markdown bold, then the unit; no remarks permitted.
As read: **70** °F
